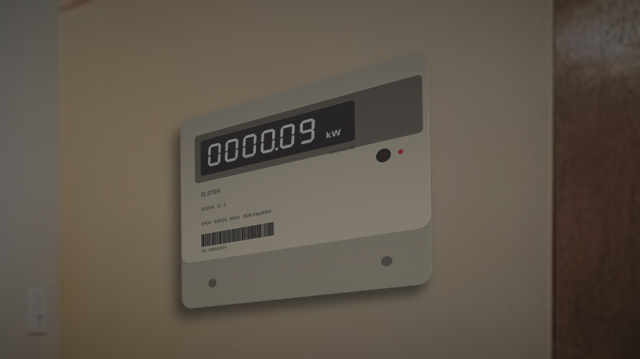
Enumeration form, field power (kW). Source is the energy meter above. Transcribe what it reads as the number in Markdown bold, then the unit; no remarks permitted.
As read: **0.09** kW
